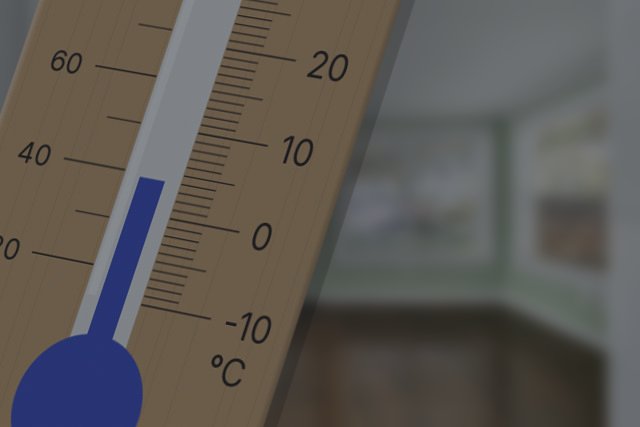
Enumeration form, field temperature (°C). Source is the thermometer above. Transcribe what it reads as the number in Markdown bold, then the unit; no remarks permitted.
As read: **4** °C
